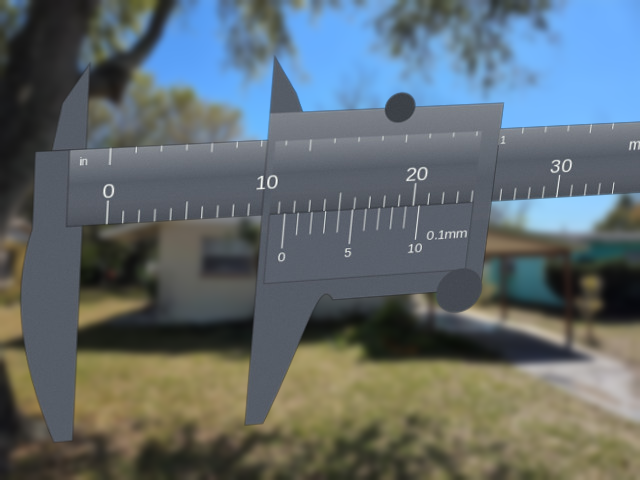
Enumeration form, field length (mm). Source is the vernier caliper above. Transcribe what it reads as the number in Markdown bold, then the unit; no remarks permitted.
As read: **11.4** mm
